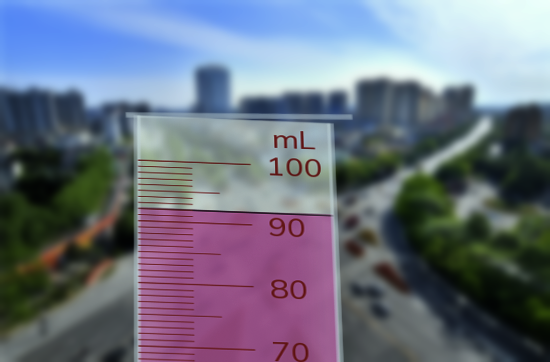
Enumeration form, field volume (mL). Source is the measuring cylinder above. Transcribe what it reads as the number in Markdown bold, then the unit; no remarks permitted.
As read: **92** mL
